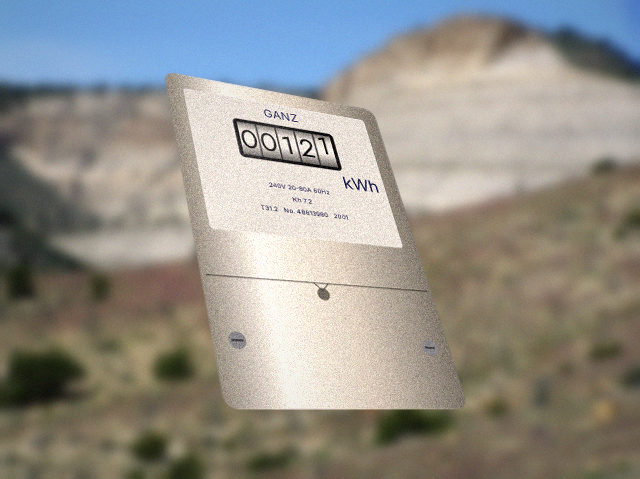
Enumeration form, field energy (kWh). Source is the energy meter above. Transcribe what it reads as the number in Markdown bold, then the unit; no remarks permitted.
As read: **121** kWh
